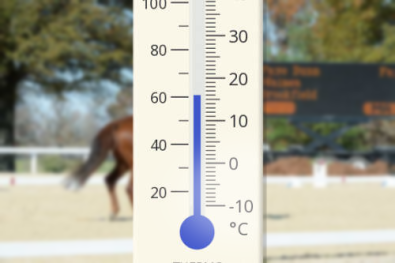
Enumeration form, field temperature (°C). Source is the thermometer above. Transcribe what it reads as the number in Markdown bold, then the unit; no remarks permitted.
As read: **16** °C
